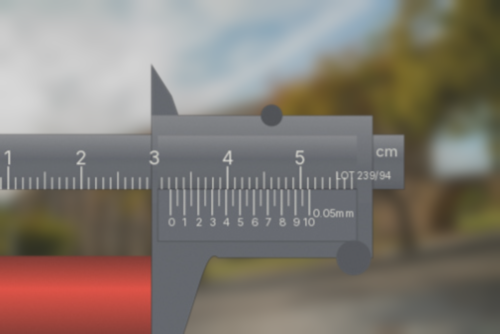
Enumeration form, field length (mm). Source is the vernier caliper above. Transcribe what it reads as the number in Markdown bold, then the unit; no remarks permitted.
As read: **32.2** mm
